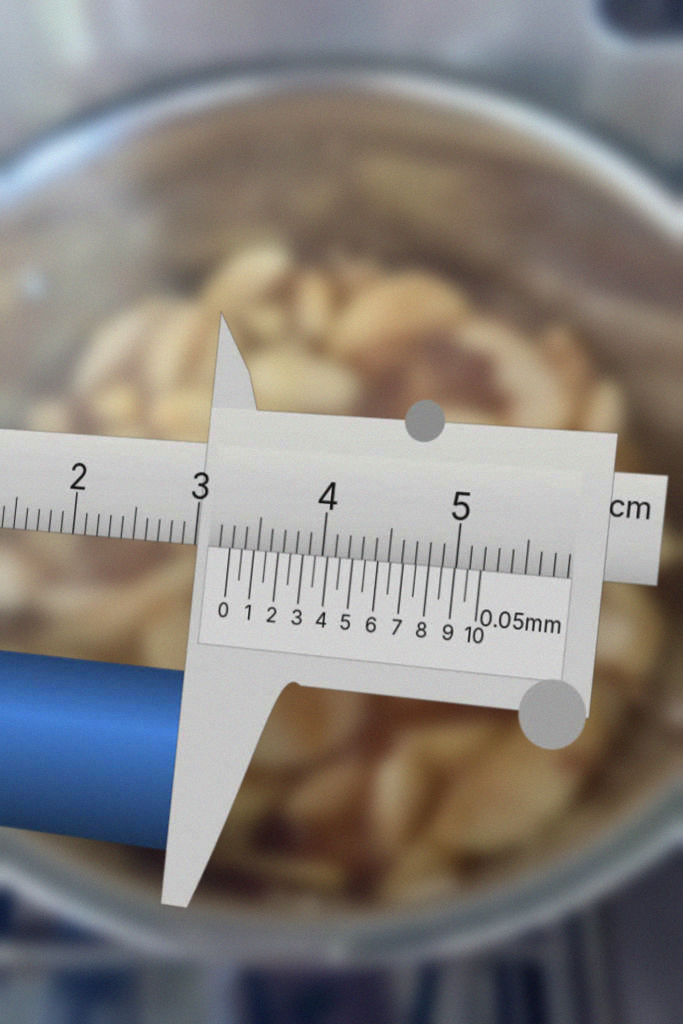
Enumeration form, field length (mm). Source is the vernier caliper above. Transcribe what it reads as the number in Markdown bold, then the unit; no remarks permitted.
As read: **32.8** mm
